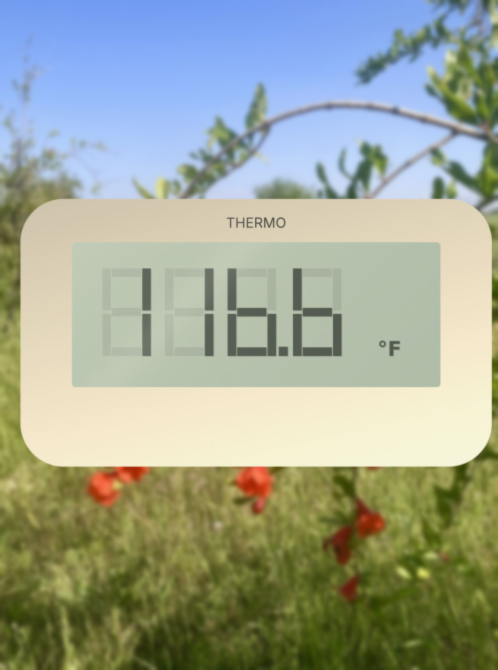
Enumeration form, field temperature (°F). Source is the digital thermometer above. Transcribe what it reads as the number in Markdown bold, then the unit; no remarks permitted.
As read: **116.6** °F
